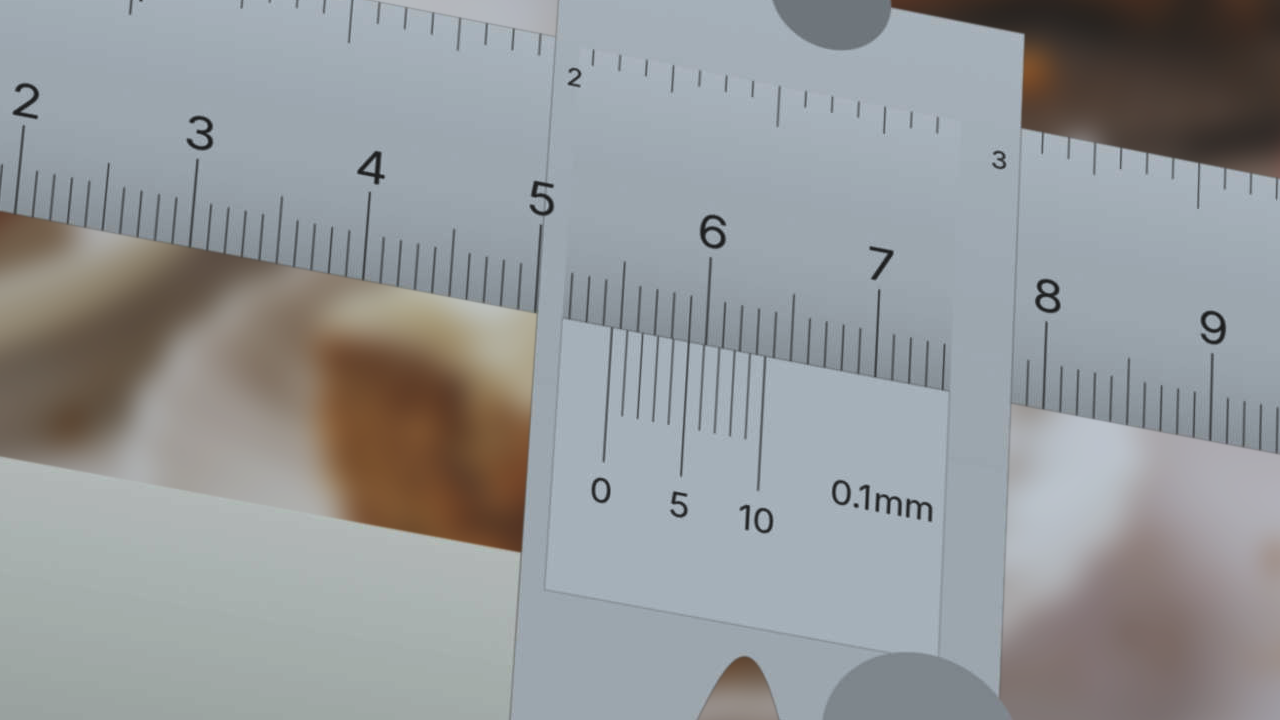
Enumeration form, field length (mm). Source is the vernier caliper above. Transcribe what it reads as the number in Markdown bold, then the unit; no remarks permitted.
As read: **54.5** mm
